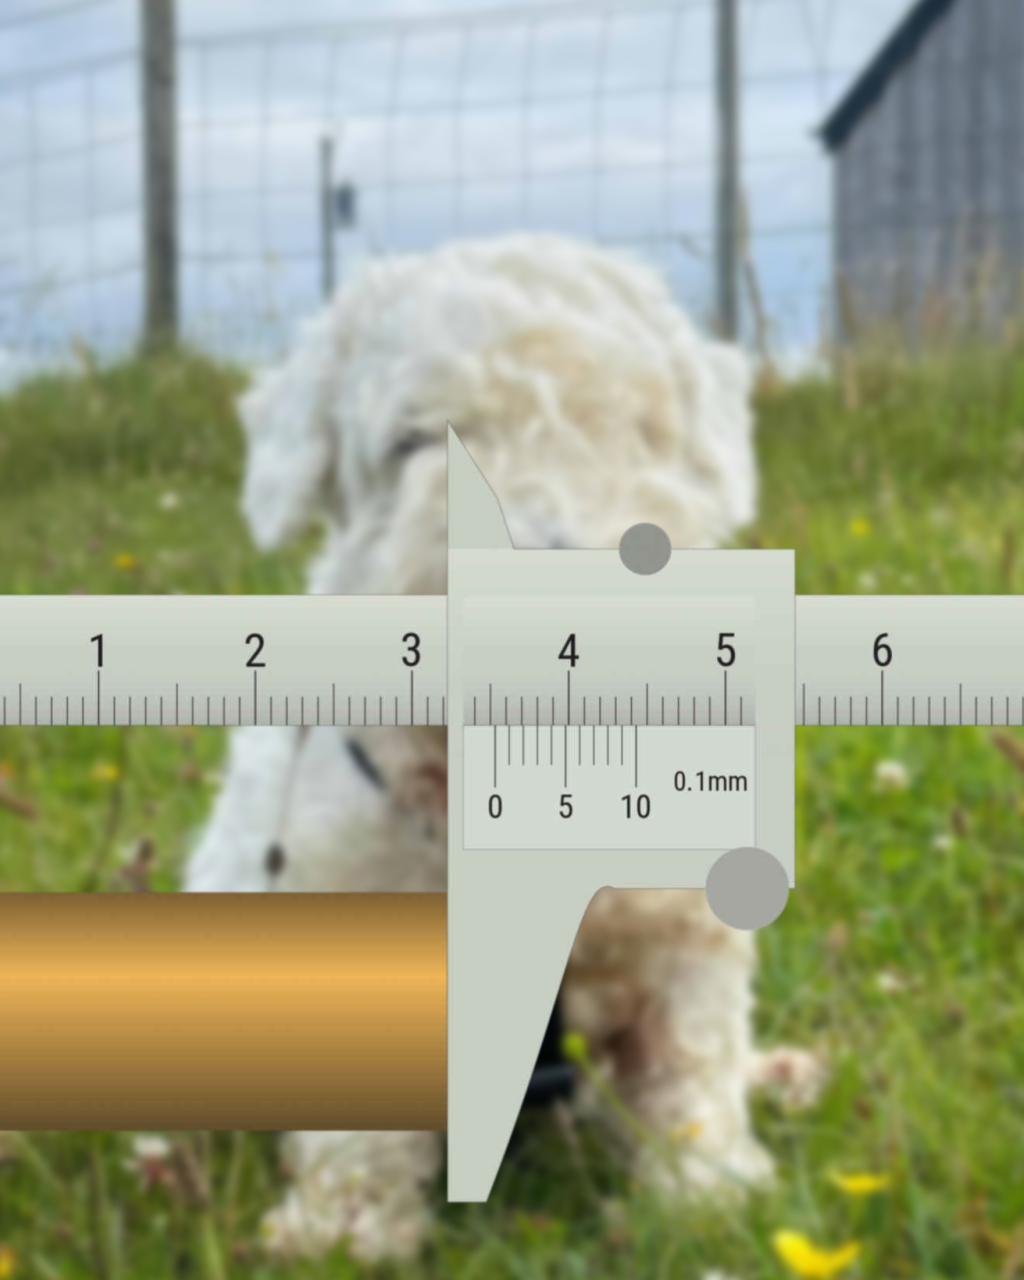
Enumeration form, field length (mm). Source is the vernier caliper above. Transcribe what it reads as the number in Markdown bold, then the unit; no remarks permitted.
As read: **35.3** mm
